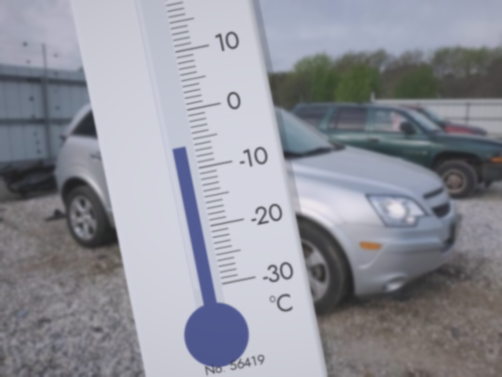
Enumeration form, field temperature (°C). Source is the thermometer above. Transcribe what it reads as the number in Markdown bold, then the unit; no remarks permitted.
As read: **-6** °C
